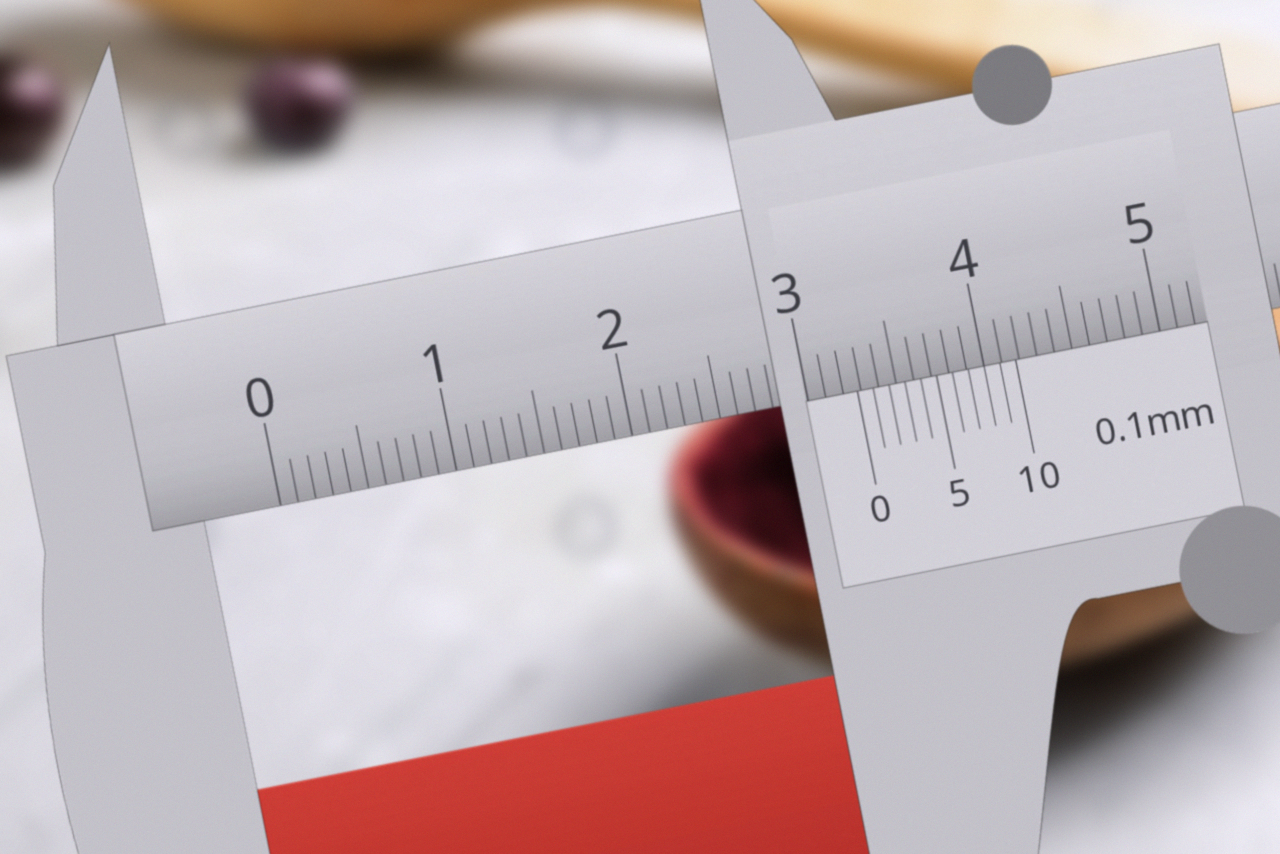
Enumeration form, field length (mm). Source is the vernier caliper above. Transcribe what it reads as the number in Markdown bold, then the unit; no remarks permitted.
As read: **32.8** mm
